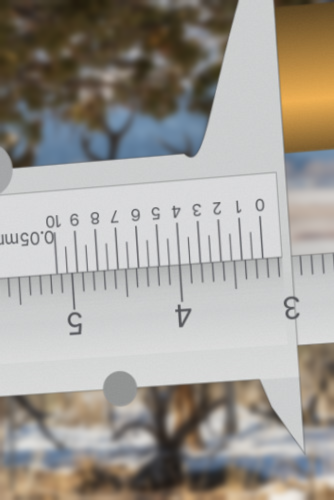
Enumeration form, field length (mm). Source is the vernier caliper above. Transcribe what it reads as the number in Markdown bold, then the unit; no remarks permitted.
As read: **32.4** mm
